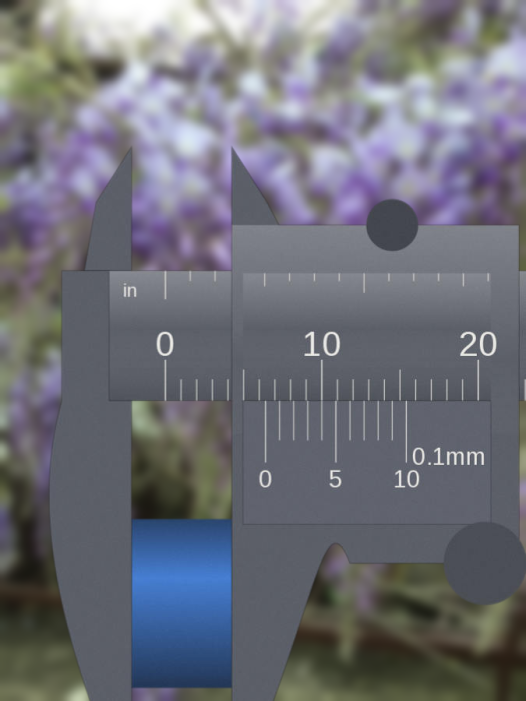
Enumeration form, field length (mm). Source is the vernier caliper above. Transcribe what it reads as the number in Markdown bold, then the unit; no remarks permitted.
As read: **6.4** mm
